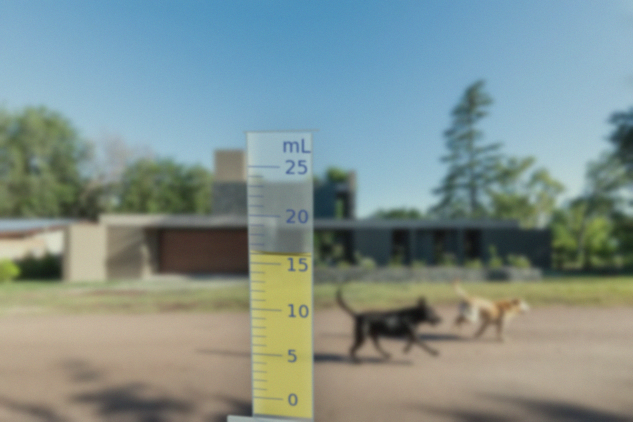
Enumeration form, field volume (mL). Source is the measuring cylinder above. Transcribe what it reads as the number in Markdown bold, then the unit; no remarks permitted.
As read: **16** mL
